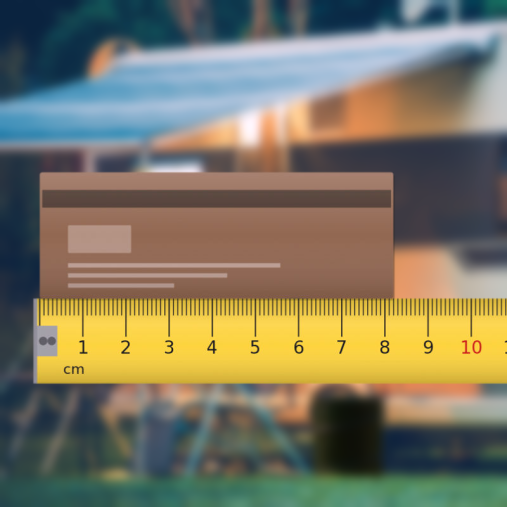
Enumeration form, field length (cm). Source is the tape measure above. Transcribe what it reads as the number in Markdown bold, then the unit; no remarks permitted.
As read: **8.2** cm
